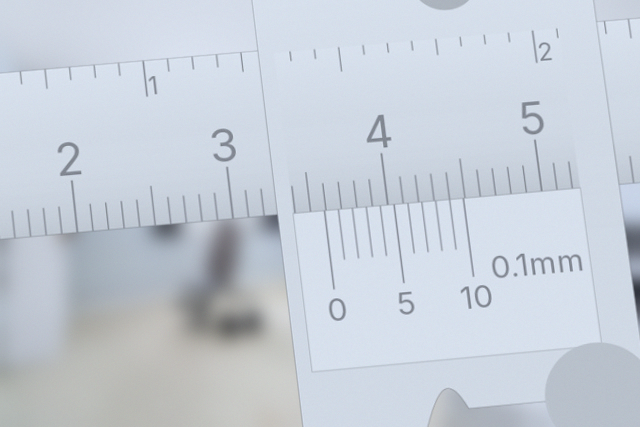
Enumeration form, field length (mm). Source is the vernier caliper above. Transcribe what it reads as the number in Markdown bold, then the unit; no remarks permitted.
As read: **35.9** mm
